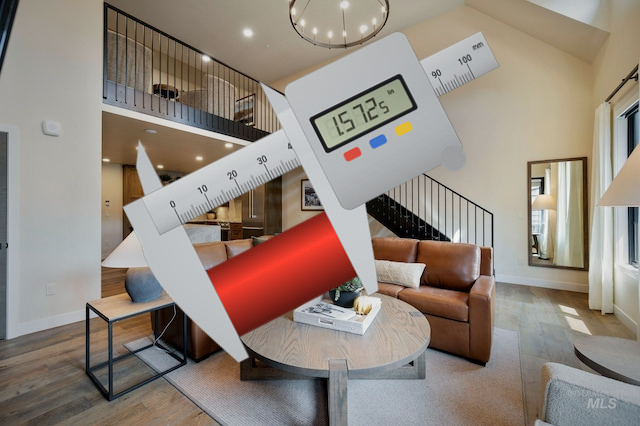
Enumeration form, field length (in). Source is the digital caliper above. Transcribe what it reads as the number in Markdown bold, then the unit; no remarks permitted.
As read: **1.5725** in
